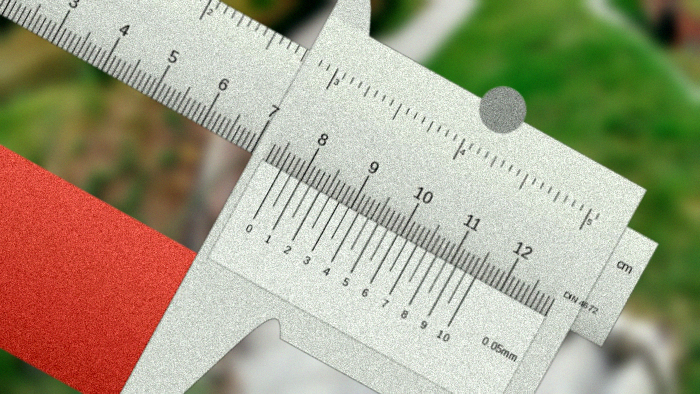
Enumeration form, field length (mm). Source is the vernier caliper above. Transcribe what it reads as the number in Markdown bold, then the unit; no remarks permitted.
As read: **76.0** mm
